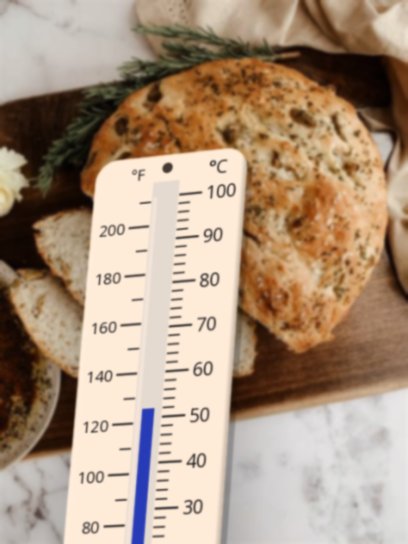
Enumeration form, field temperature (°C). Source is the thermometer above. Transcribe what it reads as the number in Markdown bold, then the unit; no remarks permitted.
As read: **52** °C
